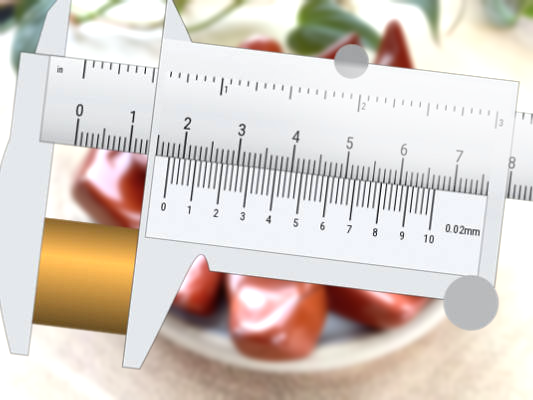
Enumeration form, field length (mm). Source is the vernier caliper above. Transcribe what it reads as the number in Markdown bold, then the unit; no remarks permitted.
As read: **17.4** mm
